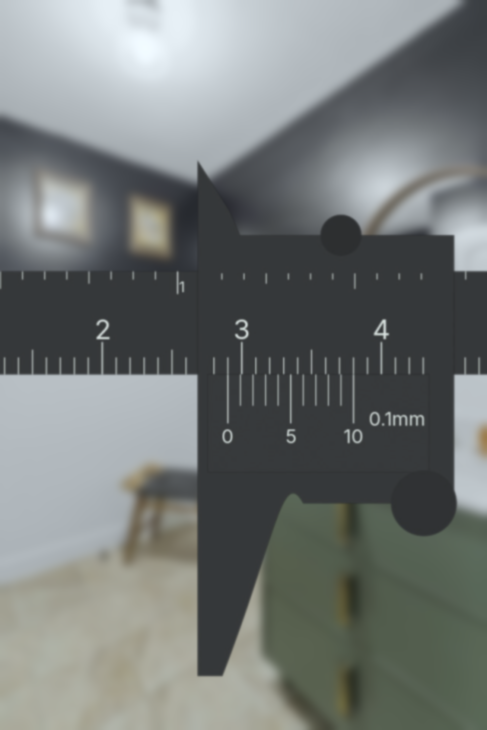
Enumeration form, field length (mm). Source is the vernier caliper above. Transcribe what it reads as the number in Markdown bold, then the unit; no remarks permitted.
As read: **29.0** mm
